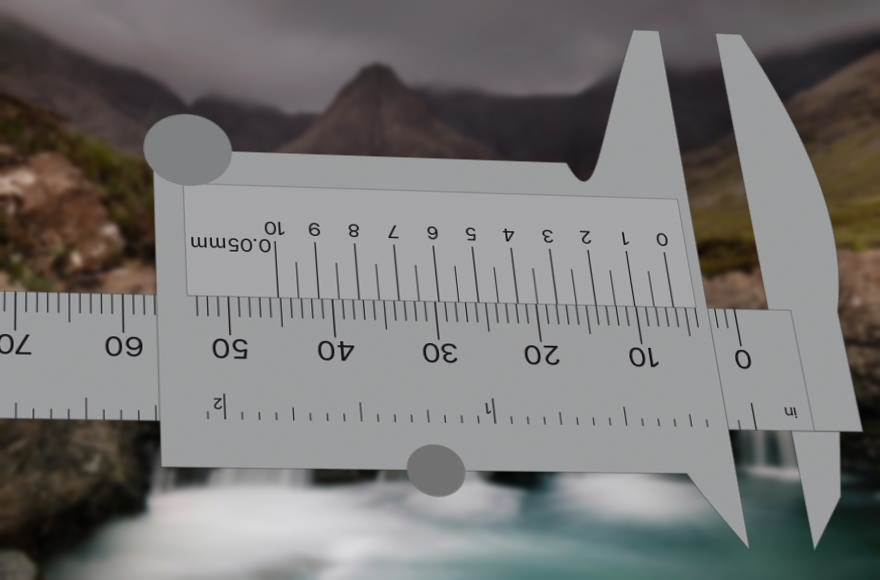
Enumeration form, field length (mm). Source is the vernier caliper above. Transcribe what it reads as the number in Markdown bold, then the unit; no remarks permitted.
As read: **6.2** mm
